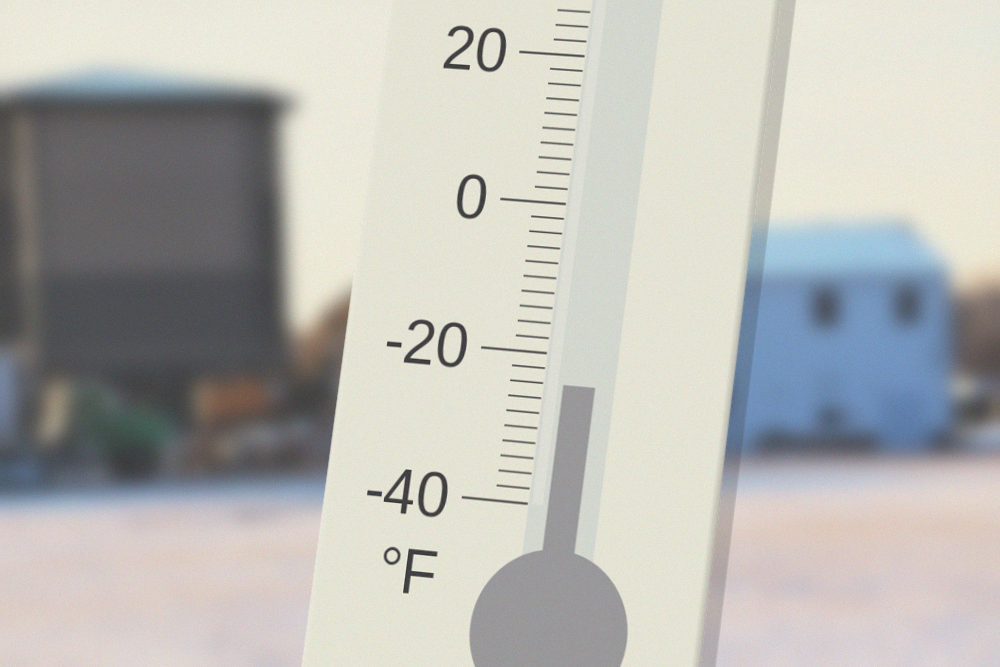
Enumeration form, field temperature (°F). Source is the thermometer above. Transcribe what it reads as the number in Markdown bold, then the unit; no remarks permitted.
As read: **-24** °F
